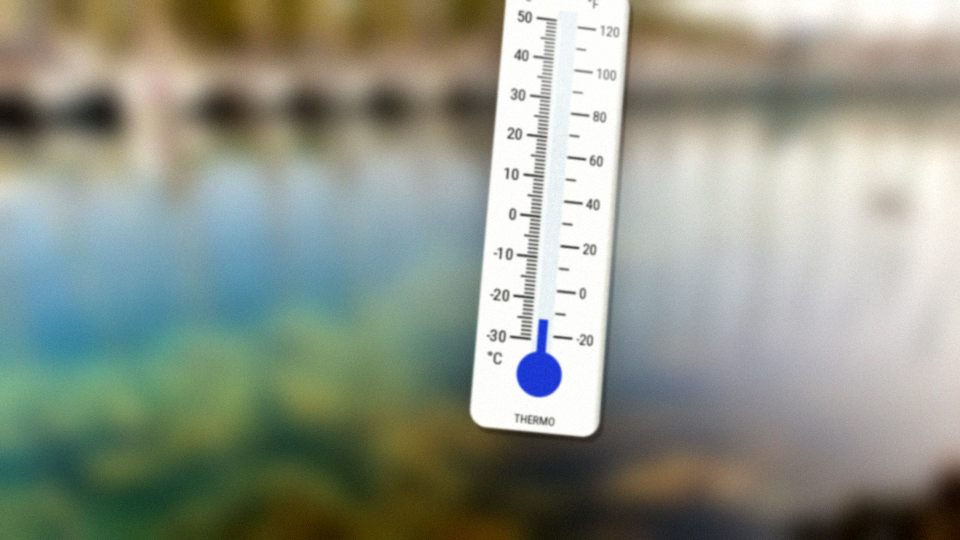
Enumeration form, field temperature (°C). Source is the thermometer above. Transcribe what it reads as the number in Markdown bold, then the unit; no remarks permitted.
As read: **-25** °C
